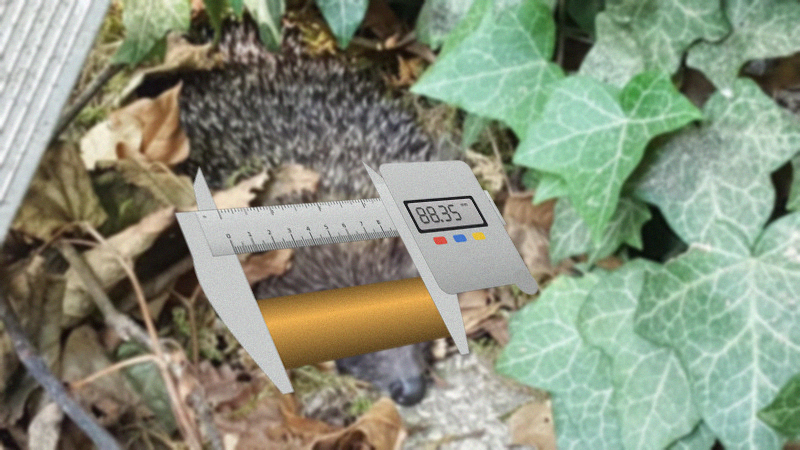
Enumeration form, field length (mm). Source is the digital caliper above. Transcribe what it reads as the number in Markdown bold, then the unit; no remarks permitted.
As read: **88.35** mm
